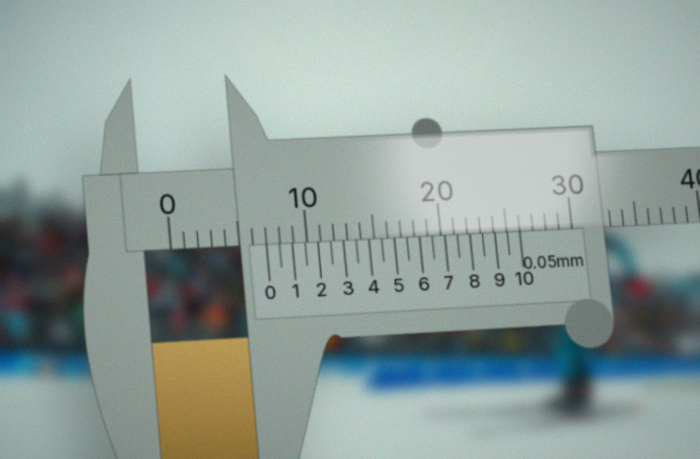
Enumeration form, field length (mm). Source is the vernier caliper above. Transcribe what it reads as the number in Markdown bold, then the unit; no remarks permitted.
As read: **7.0** mm
